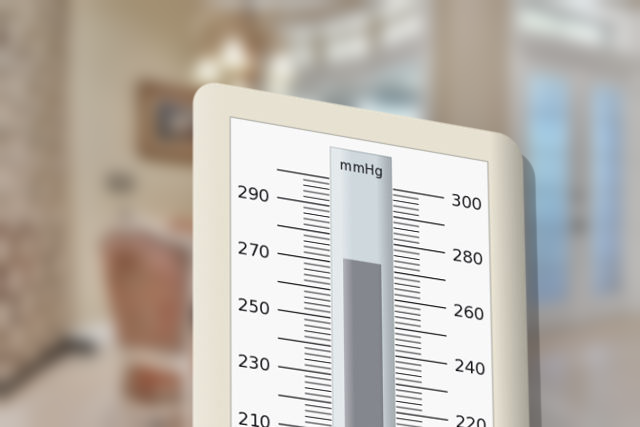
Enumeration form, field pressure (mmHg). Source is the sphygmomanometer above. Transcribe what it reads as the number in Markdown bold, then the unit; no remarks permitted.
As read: **272** mmHg
